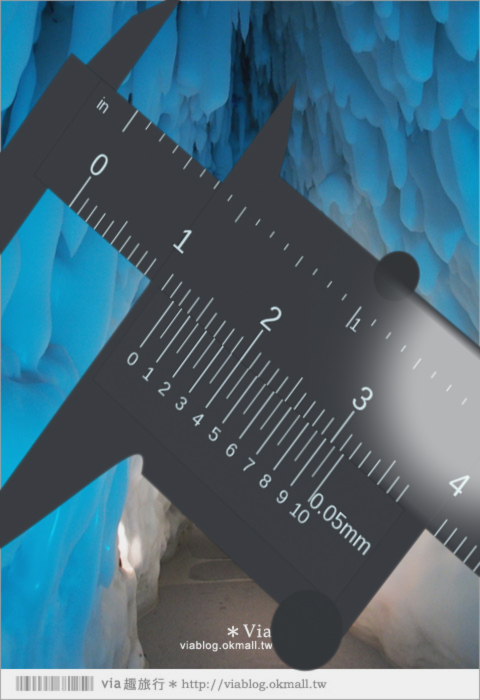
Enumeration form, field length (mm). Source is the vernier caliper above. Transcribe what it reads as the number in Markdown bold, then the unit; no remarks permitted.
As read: **12.4** mm
